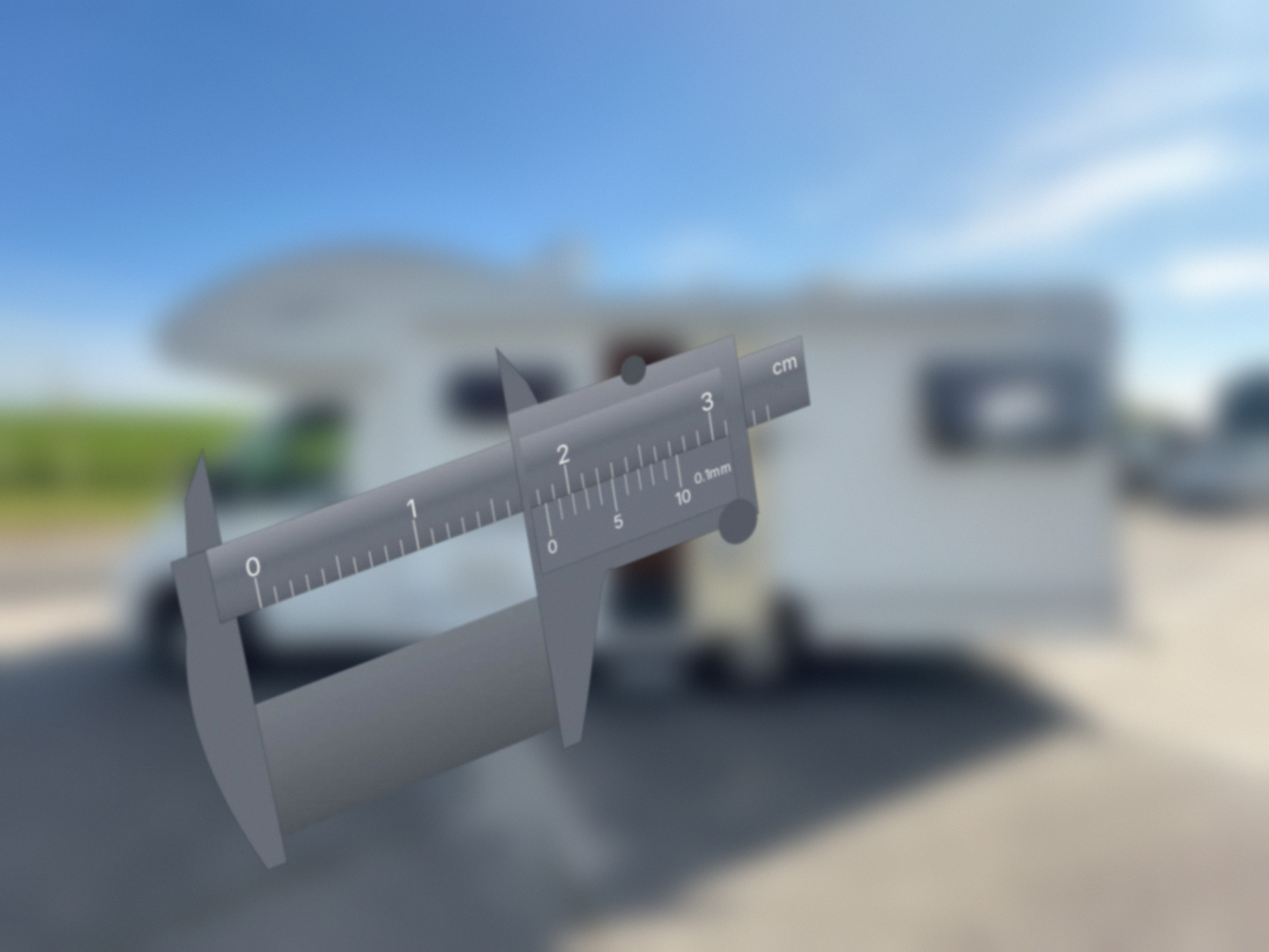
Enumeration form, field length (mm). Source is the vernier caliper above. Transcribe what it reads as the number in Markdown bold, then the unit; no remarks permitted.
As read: **18.4** mm
